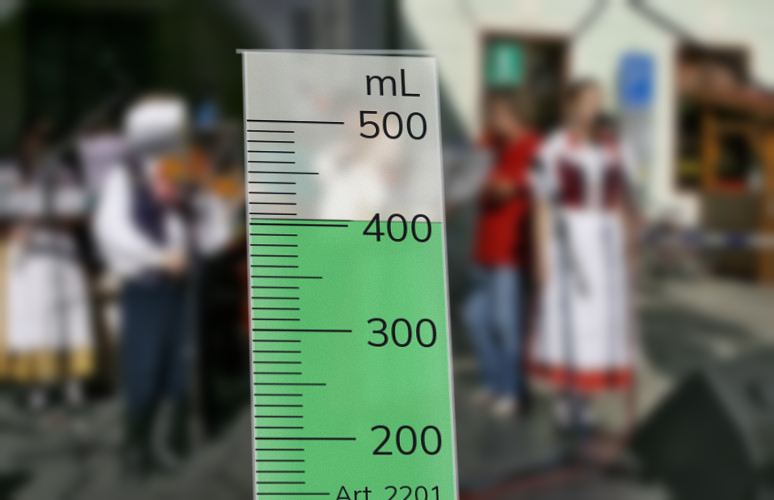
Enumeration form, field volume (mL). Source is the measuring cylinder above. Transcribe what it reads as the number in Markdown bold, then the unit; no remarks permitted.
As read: **405** mL
